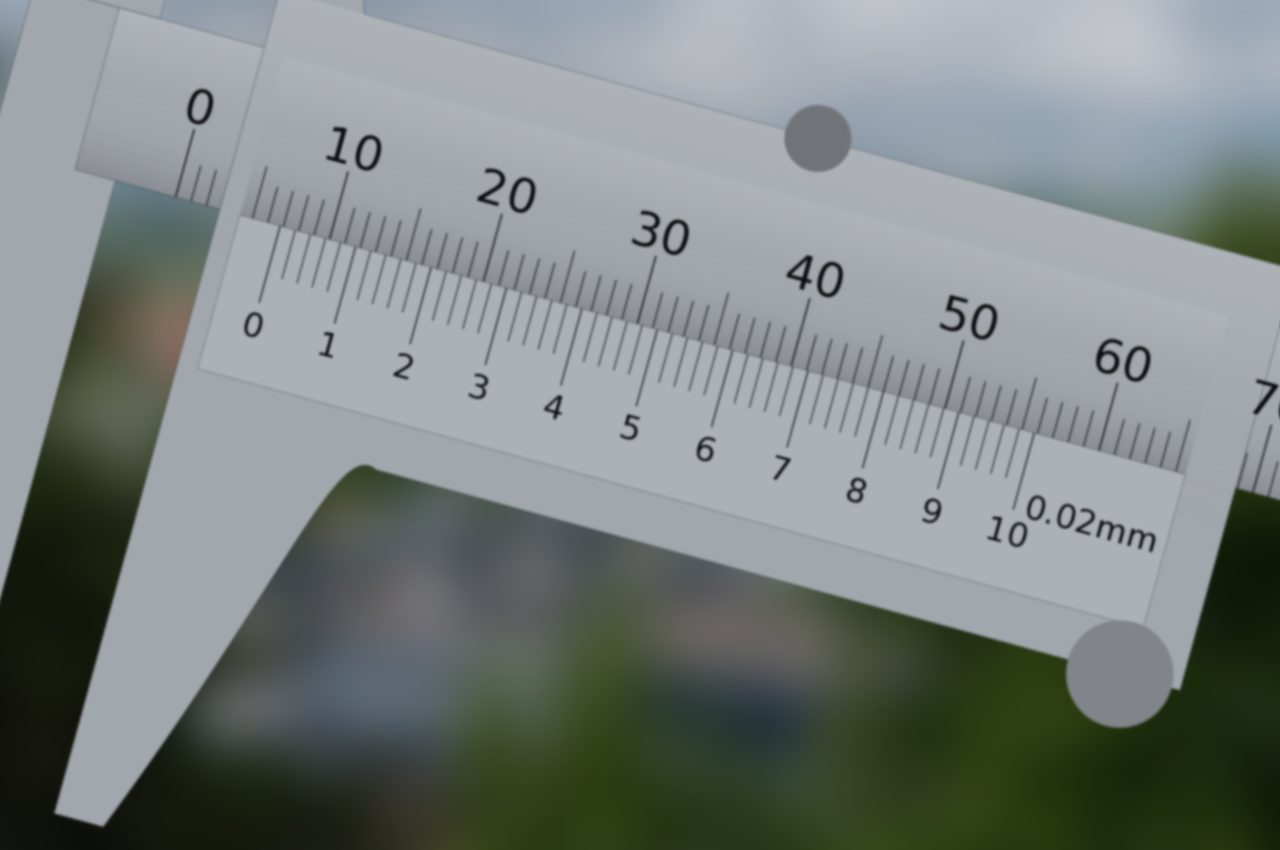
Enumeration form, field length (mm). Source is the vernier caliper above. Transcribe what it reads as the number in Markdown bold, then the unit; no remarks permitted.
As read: **6.8** mm
